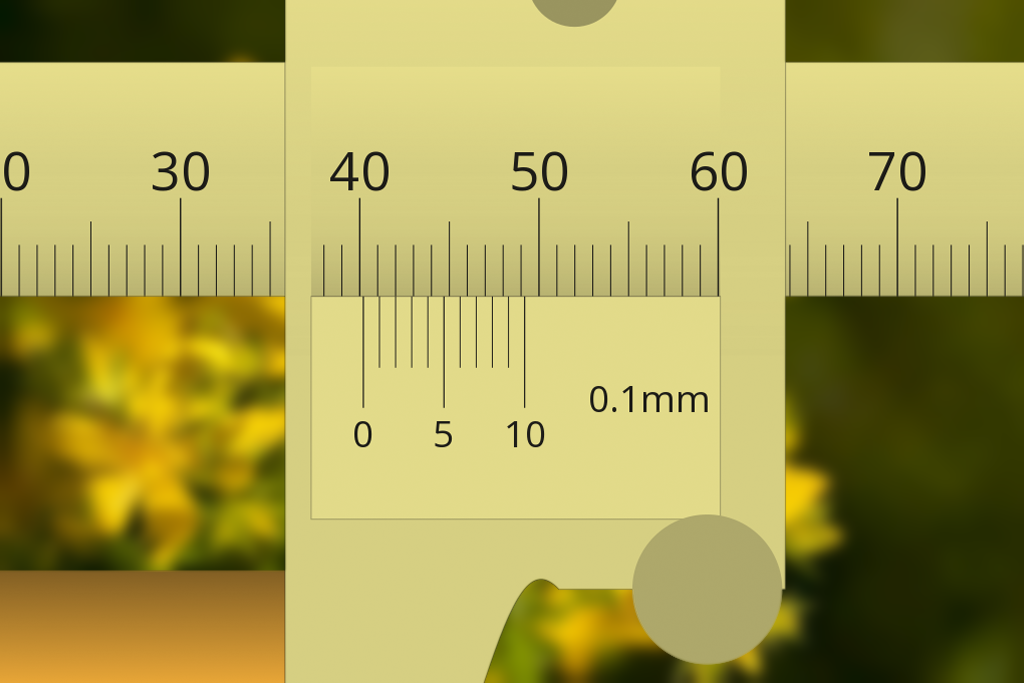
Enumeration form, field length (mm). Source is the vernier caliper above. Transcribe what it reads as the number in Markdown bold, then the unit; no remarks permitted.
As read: **40.2** mm
